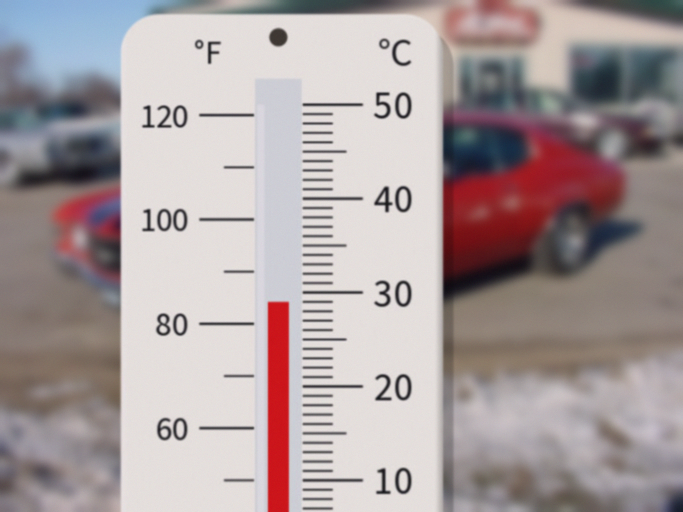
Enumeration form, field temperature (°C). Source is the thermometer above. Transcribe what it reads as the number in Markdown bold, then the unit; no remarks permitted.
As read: **29** °C
